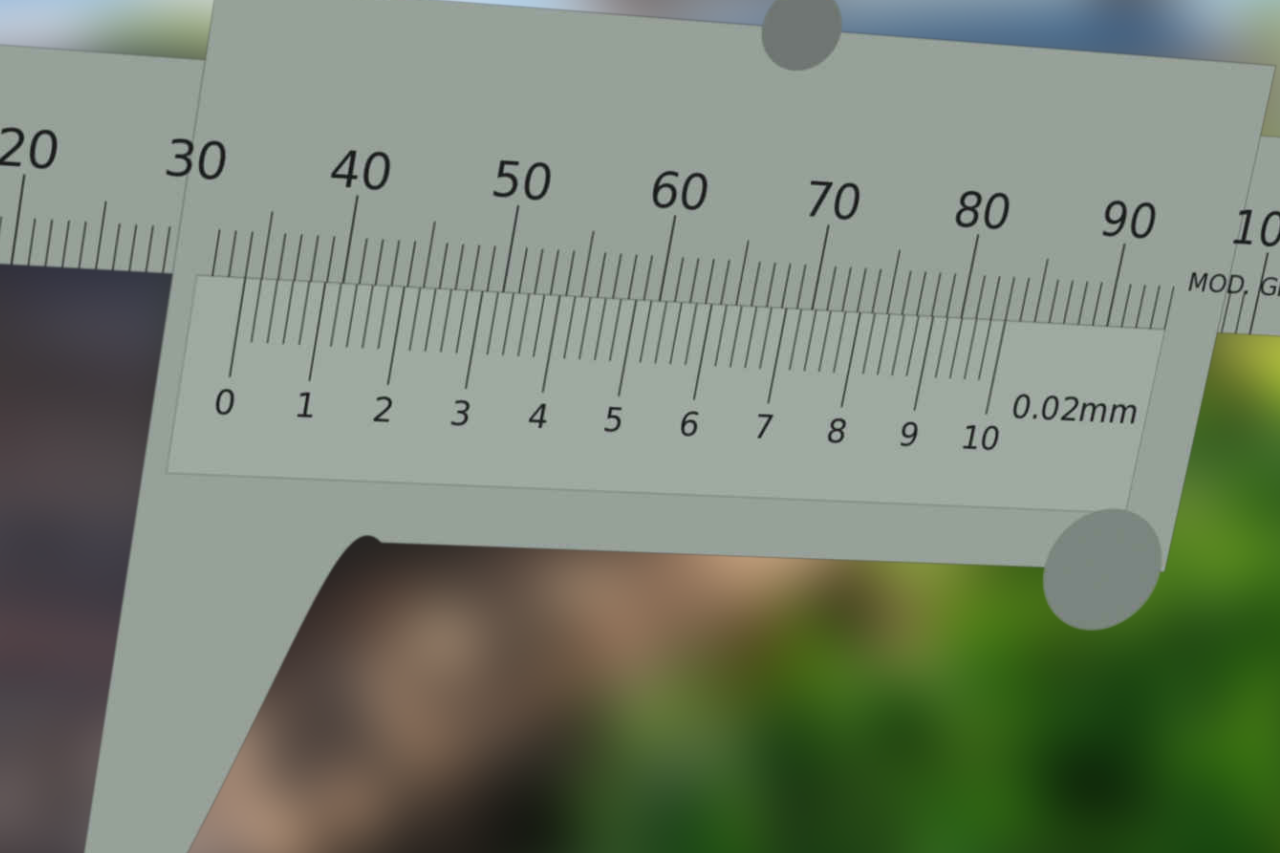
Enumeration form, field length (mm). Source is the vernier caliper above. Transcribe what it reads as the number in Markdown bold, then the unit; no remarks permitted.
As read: **34.0** mm
